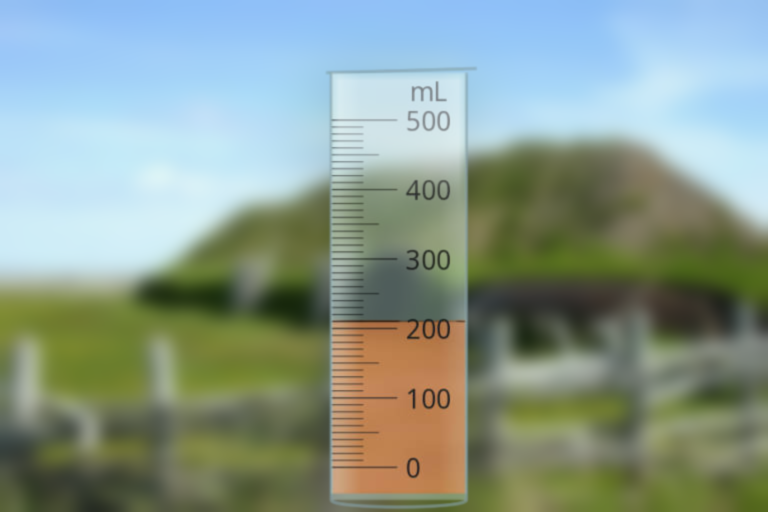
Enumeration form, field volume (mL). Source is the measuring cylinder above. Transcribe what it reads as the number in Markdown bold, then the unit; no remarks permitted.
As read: **210** mL
